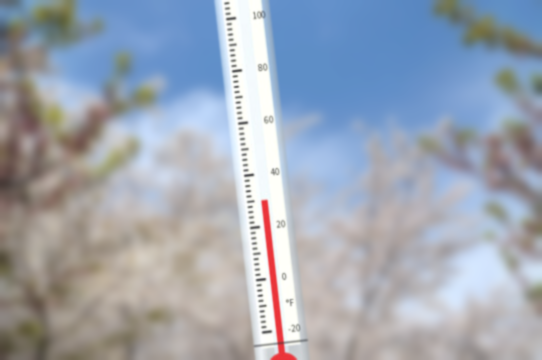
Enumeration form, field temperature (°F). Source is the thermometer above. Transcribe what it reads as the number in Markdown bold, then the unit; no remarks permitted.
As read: **30** °F
